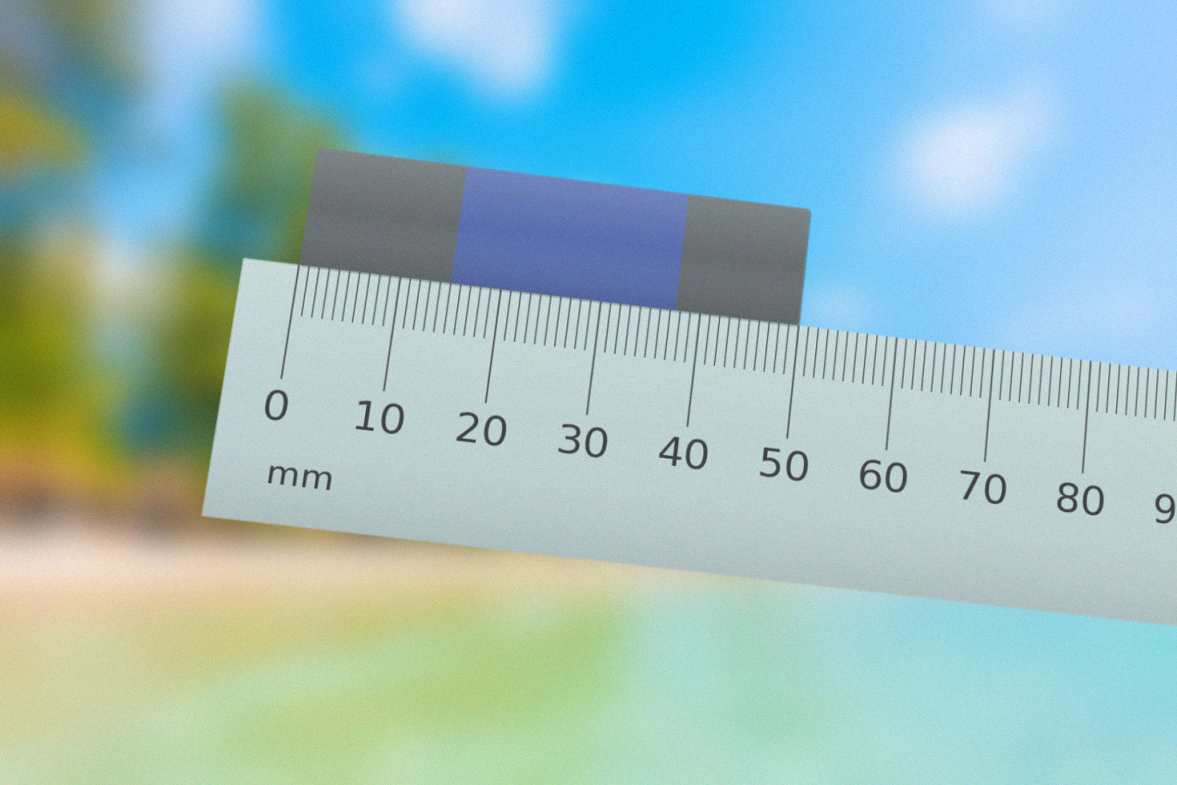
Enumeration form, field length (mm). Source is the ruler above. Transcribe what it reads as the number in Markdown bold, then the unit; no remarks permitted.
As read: **50** mm
